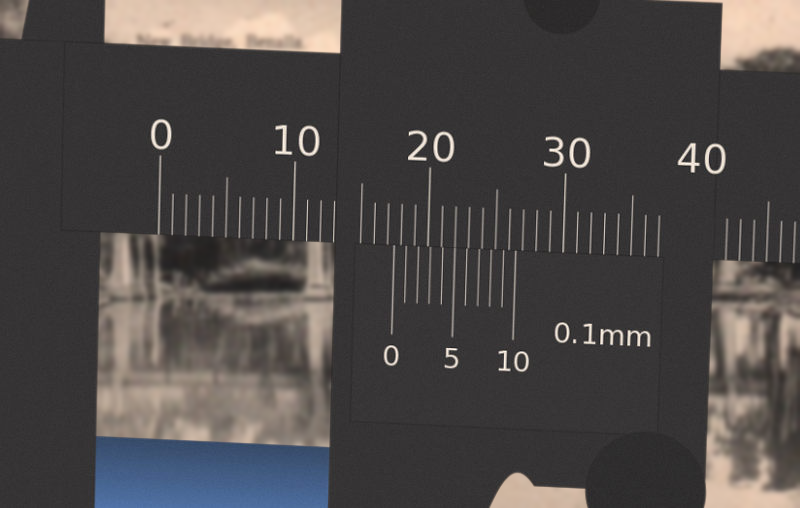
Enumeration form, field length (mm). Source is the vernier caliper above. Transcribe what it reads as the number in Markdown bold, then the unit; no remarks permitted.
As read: **17.5** mm
